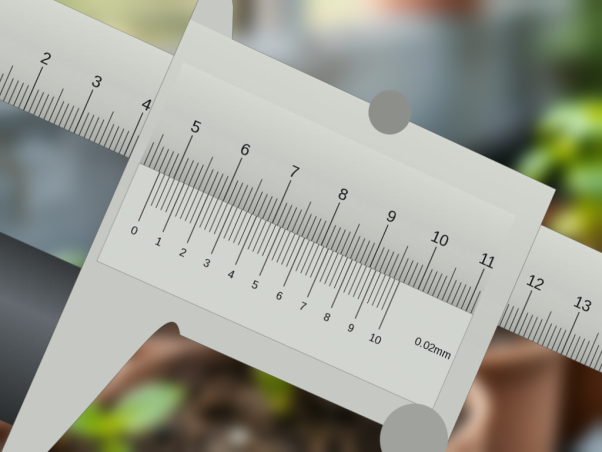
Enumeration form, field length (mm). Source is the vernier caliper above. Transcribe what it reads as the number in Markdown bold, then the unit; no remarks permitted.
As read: **47.2** mm
